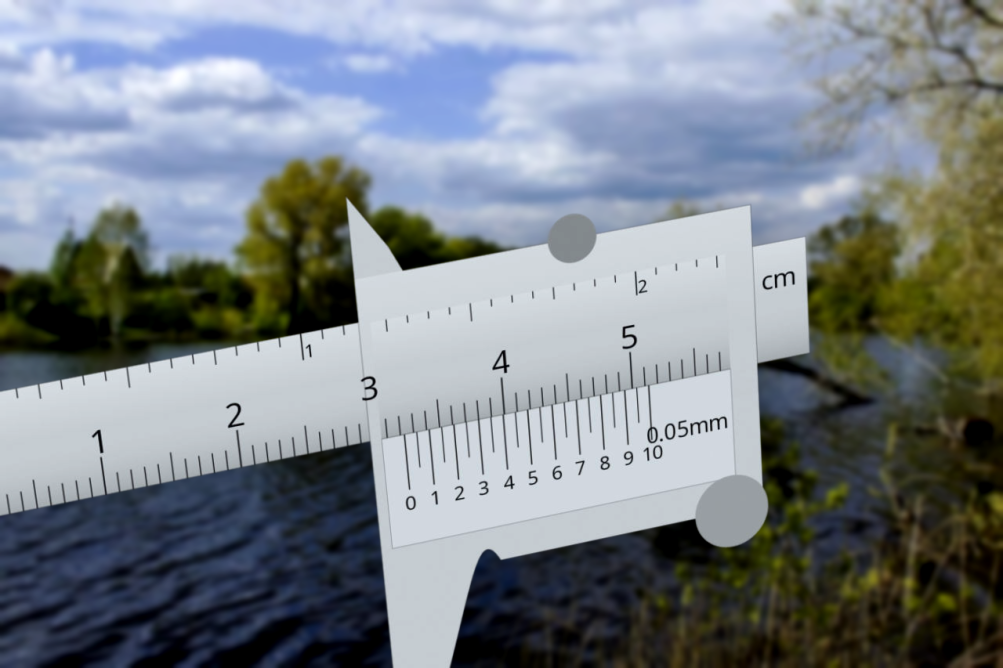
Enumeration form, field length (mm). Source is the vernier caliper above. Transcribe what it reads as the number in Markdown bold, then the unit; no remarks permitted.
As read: **32.3** mm
